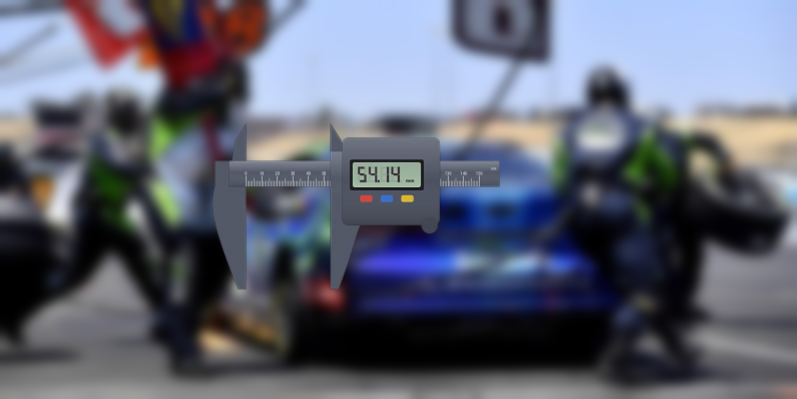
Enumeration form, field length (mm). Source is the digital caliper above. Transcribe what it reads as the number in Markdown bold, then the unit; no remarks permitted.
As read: **54.14** mm
